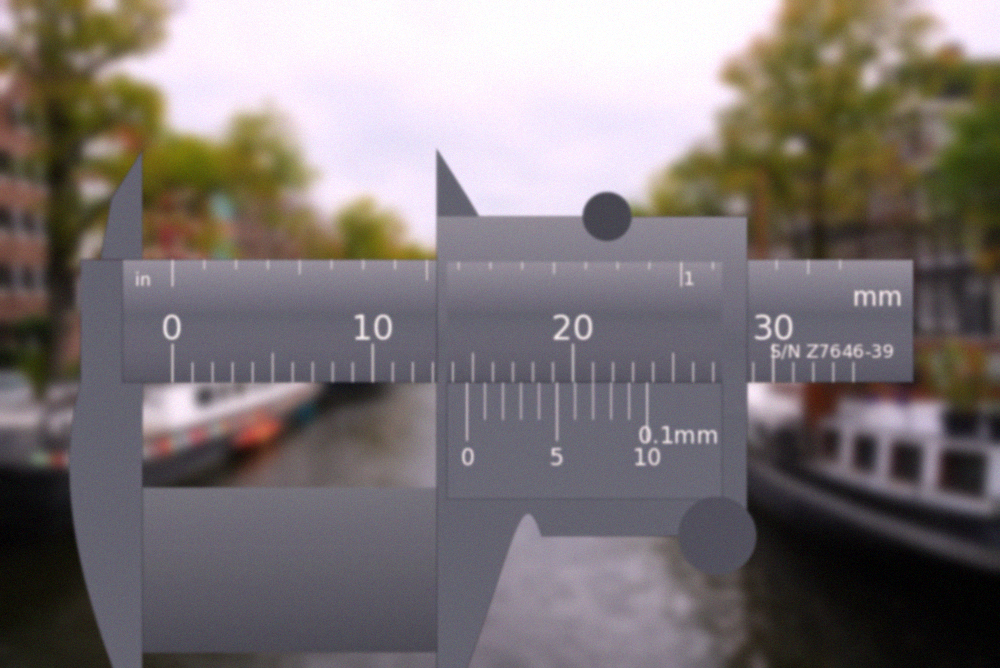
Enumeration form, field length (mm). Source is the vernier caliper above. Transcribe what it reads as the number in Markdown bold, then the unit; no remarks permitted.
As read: **14.7** mm
